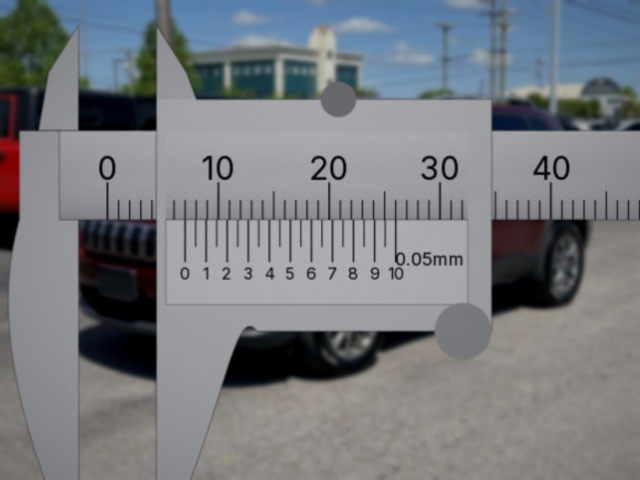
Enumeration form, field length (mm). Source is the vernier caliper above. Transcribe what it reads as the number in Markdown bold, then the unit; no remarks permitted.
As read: **7.0** mm
